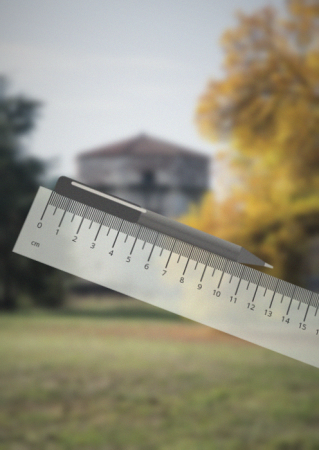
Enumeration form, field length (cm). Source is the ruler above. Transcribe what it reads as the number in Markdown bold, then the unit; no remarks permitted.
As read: **12.5** cm
